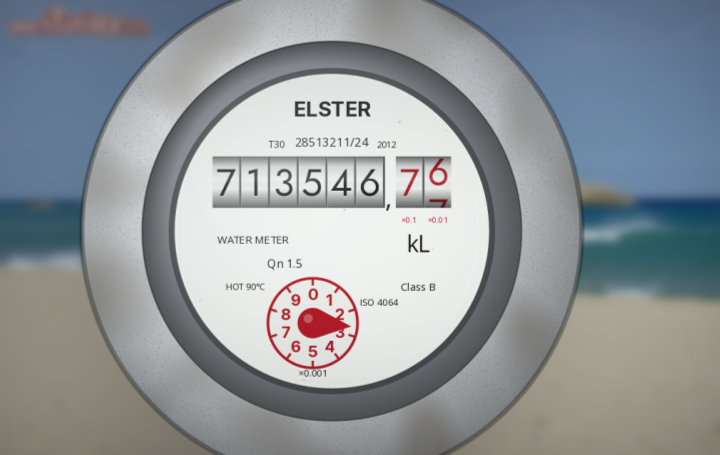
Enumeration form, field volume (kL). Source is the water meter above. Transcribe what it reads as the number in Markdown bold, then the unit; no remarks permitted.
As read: **713546.762** kL
